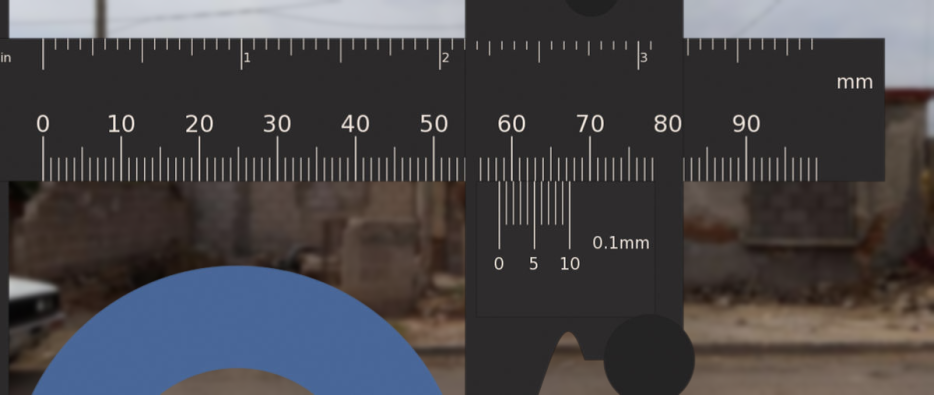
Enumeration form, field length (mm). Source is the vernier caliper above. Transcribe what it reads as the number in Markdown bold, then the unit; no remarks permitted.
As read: **58.4** mm
